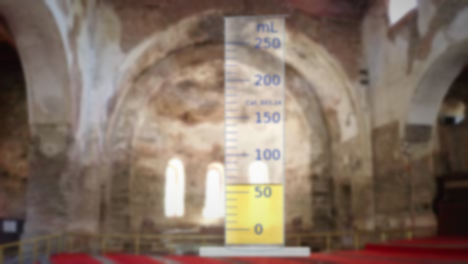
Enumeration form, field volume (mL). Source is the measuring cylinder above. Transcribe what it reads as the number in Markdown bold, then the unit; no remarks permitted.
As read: **60** mL
